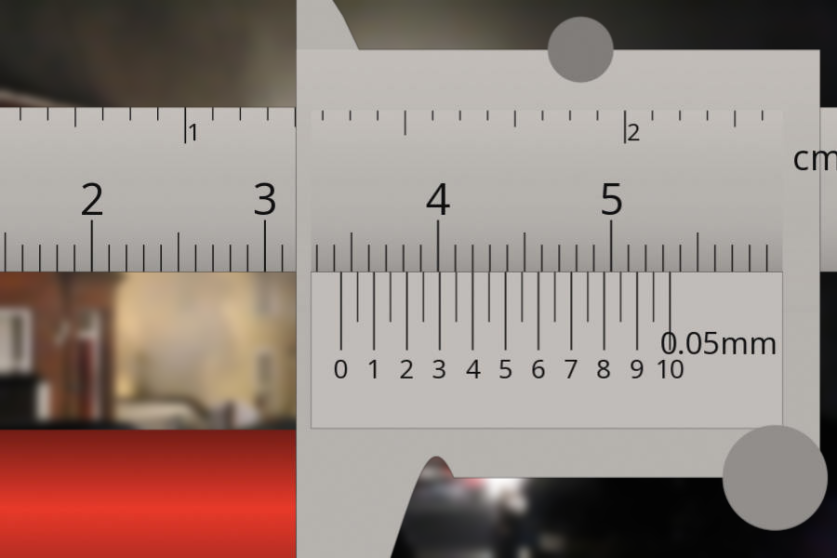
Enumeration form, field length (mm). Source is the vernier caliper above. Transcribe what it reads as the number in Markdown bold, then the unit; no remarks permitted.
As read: **34.4** mm
